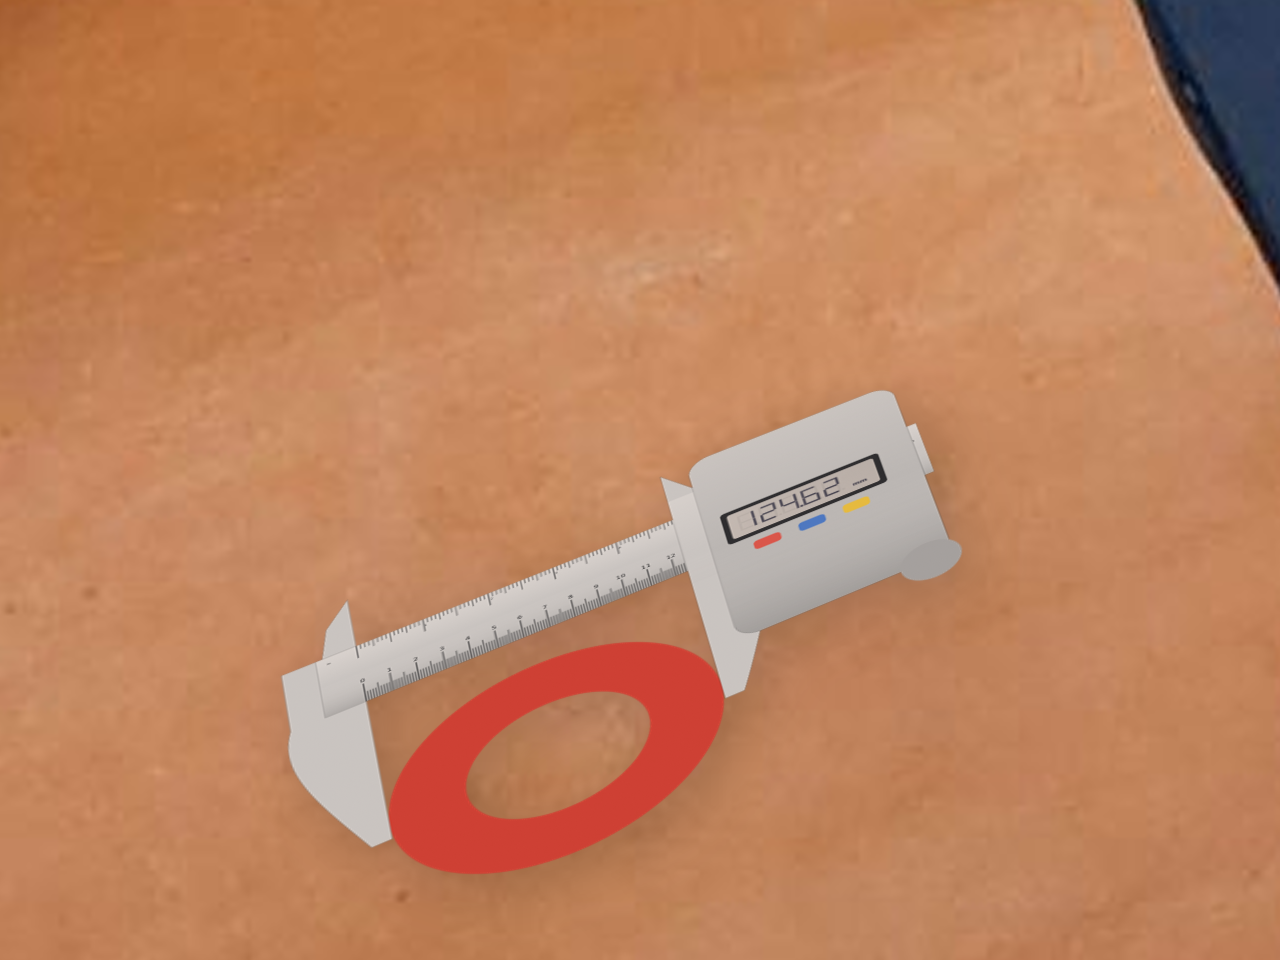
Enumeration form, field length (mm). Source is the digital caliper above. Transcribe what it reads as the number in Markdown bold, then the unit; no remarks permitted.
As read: **124.62** mm
